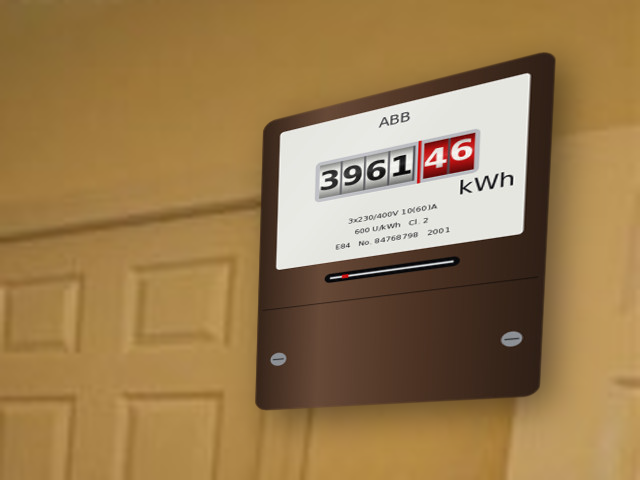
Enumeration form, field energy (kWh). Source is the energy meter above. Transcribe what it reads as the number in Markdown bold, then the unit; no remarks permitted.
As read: **3961.46** kWh
